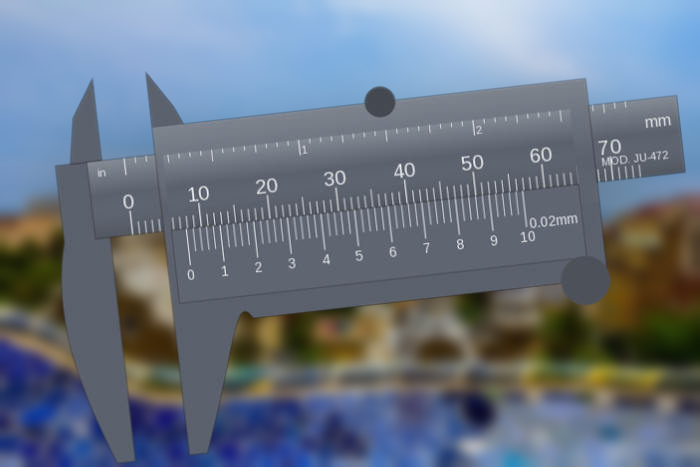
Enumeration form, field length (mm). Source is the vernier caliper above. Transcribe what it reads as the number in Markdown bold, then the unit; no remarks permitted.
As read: **7.8** mm
